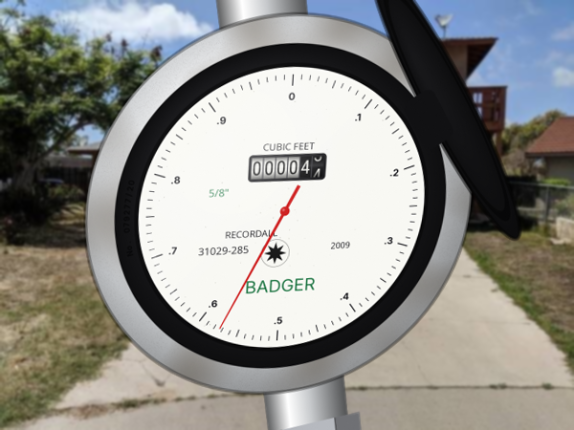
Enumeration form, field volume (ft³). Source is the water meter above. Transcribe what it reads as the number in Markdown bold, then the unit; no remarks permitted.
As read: **43.57** ft³
